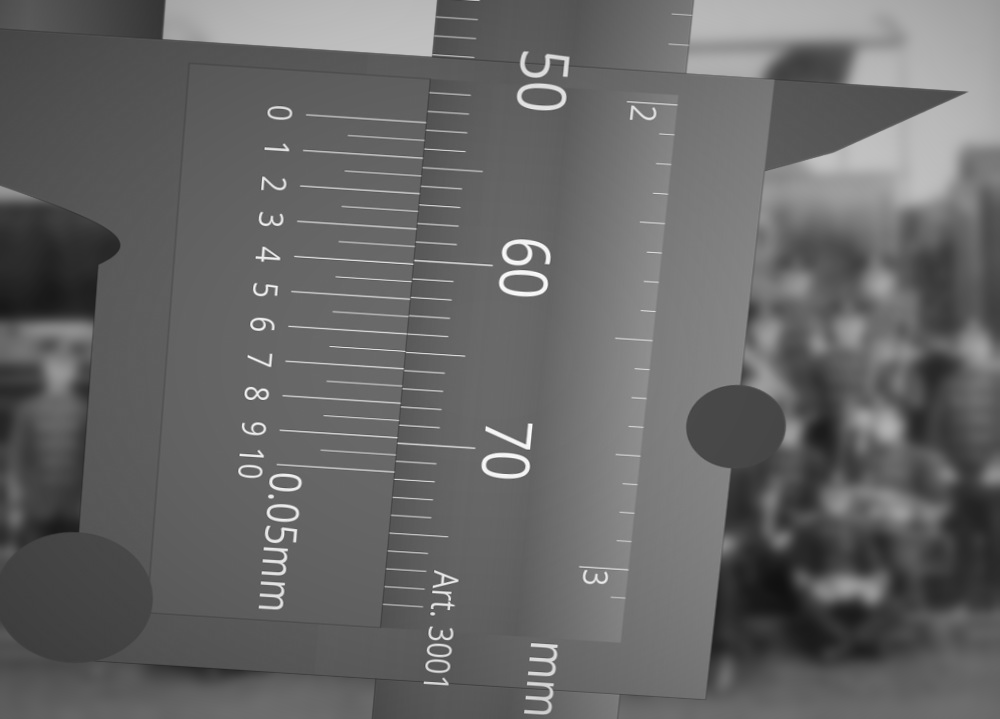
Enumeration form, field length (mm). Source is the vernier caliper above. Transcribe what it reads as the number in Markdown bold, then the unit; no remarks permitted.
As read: **52.6** mm
